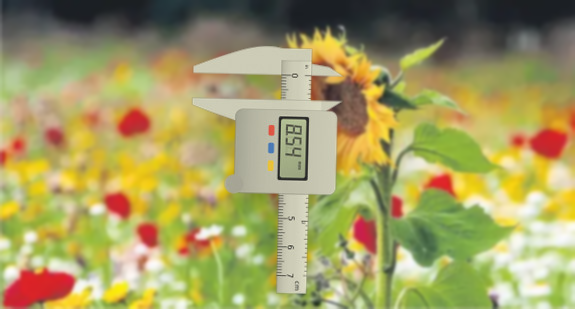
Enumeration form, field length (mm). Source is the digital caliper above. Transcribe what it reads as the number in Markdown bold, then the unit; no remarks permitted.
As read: **8.54** mm
